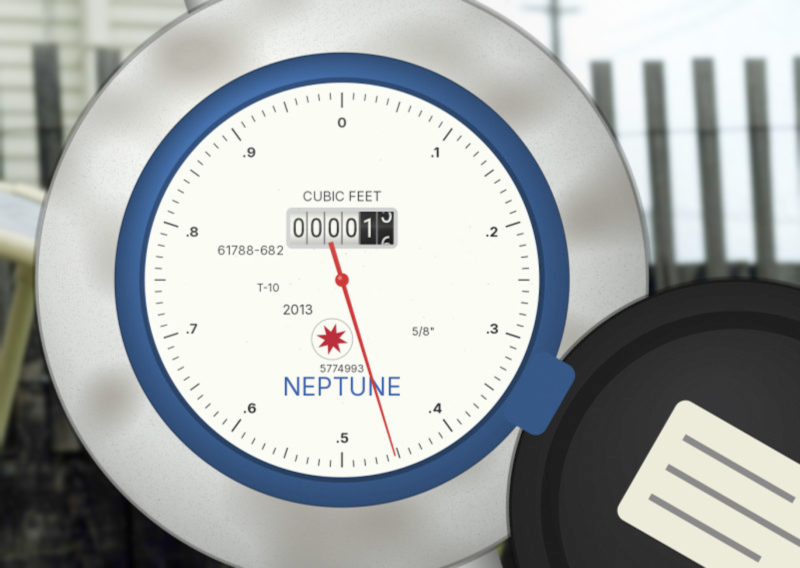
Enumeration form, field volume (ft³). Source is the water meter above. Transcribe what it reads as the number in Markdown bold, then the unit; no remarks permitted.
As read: **15.45** ft³
